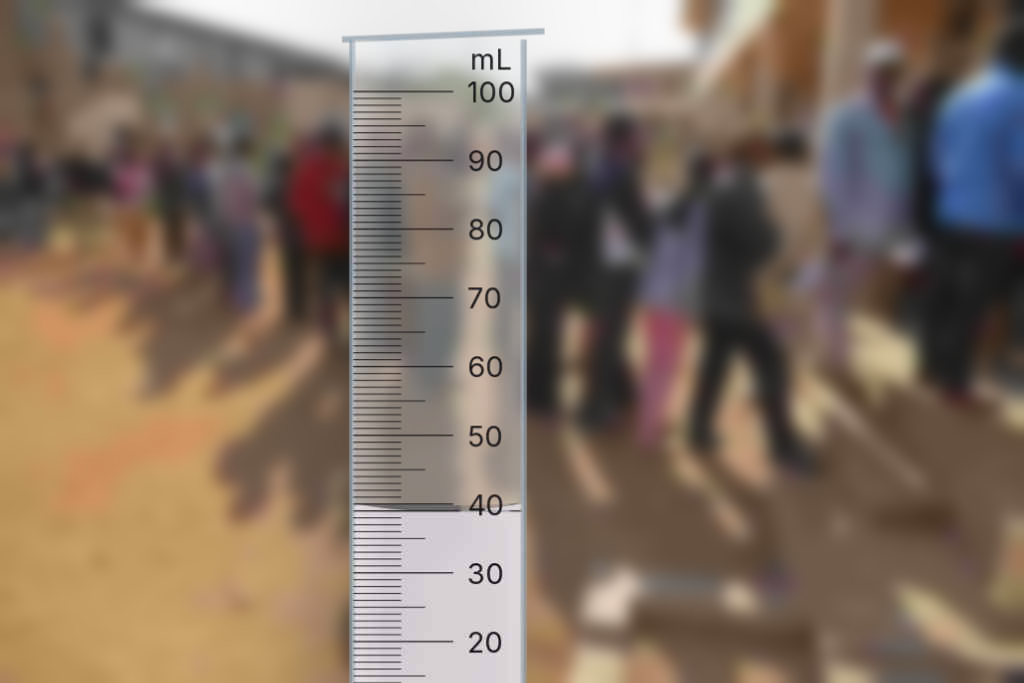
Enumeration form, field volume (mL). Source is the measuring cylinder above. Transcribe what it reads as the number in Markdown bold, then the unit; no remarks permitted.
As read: **39** mL
